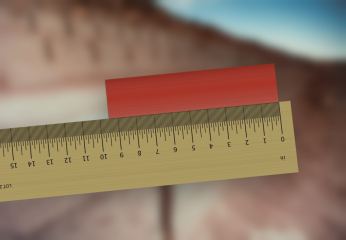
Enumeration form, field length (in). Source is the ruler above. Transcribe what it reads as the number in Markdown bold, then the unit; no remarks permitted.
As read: **9.5** in
